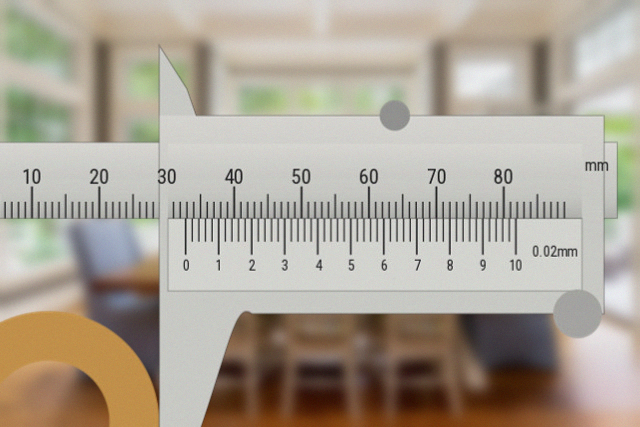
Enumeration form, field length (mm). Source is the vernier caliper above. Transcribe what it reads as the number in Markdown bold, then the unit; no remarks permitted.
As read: **32.8** mm
